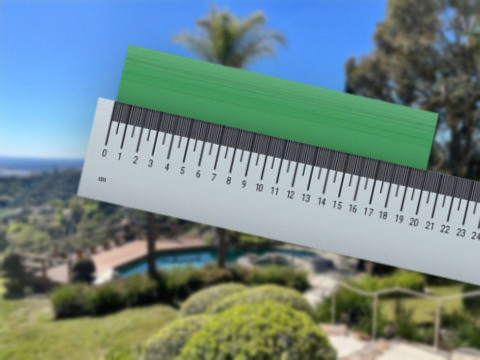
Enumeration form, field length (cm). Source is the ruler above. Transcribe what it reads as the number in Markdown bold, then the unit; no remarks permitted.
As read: **20** cm
